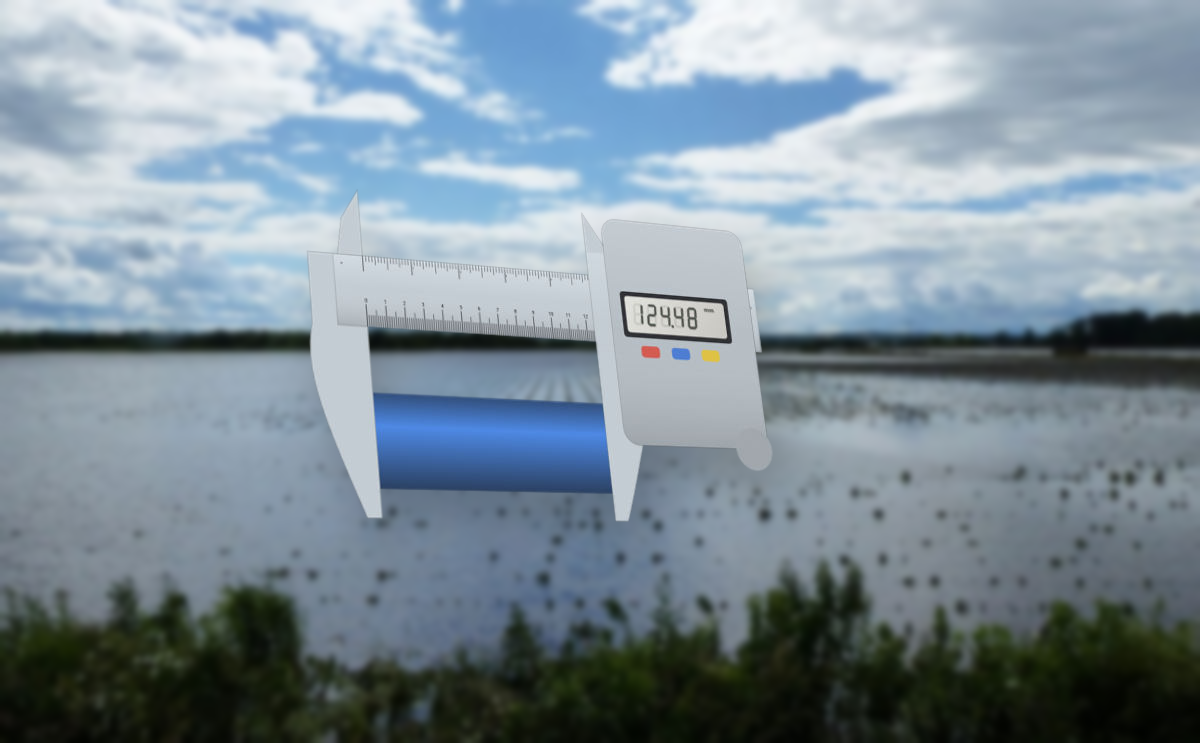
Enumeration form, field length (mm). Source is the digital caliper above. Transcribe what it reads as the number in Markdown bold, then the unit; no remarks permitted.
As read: **124.48** mm
